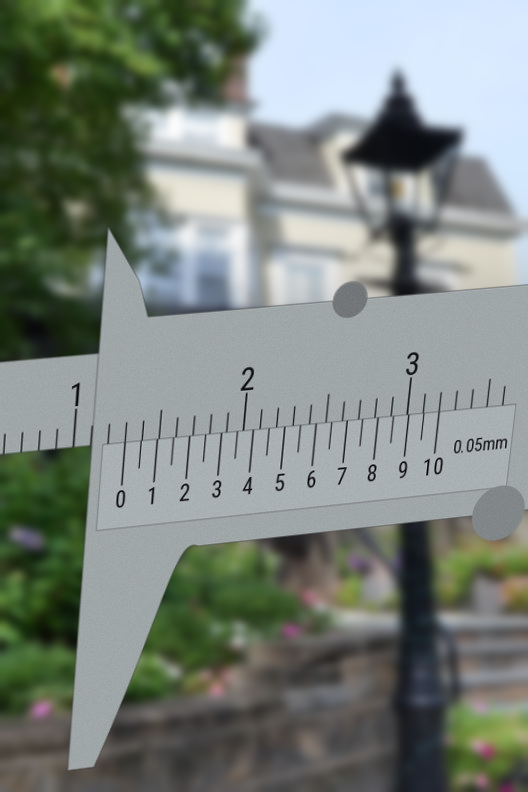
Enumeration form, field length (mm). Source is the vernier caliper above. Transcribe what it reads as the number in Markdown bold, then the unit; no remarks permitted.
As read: **13.0** mm
